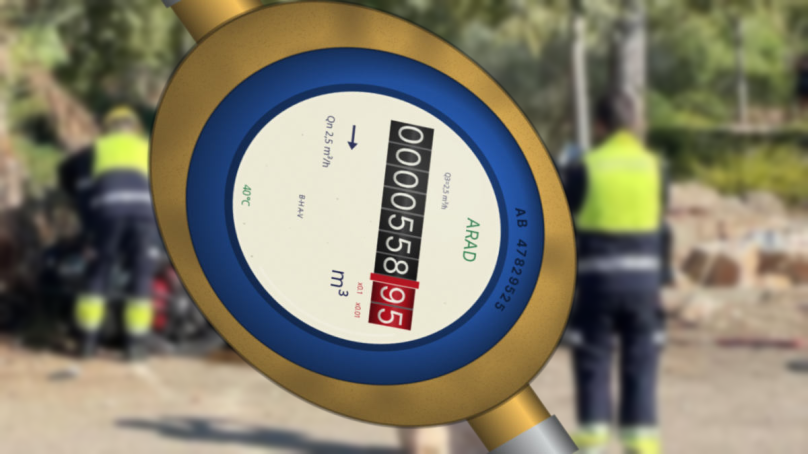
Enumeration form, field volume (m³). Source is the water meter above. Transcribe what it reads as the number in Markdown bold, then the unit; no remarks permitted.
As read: **558.95** m³
